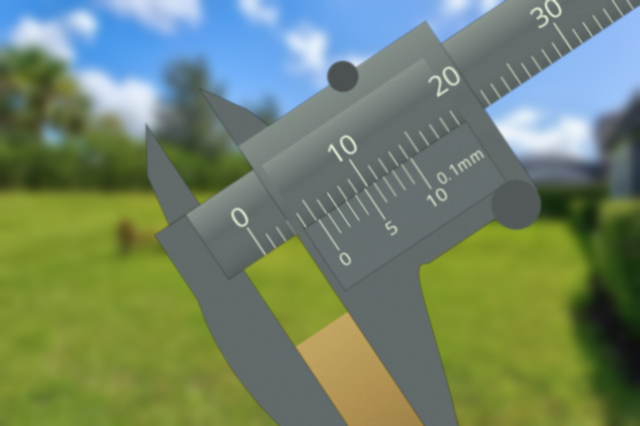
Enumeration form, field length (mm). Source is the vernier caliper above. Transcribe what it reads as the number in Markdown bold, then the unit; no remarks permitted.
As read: **5.2** mm
